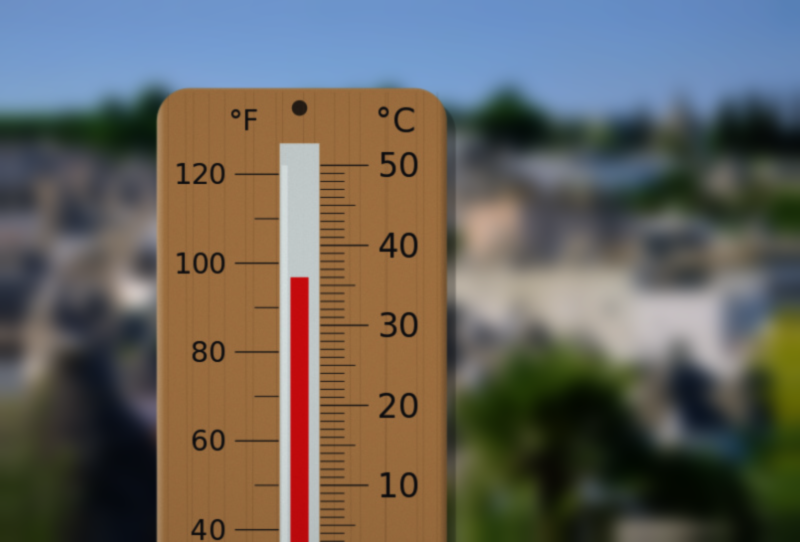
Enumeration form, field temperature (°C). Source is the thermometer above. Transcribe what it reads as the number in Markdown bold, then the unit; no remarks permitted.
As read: **36** °C
